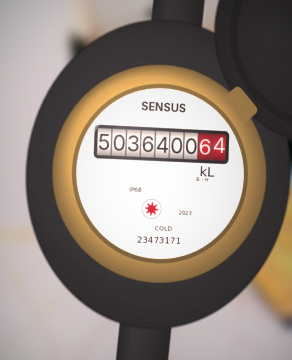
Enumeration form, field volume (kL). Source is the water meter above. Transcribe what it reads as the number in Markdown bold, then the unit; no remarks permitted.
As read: **5036400.64** kL
